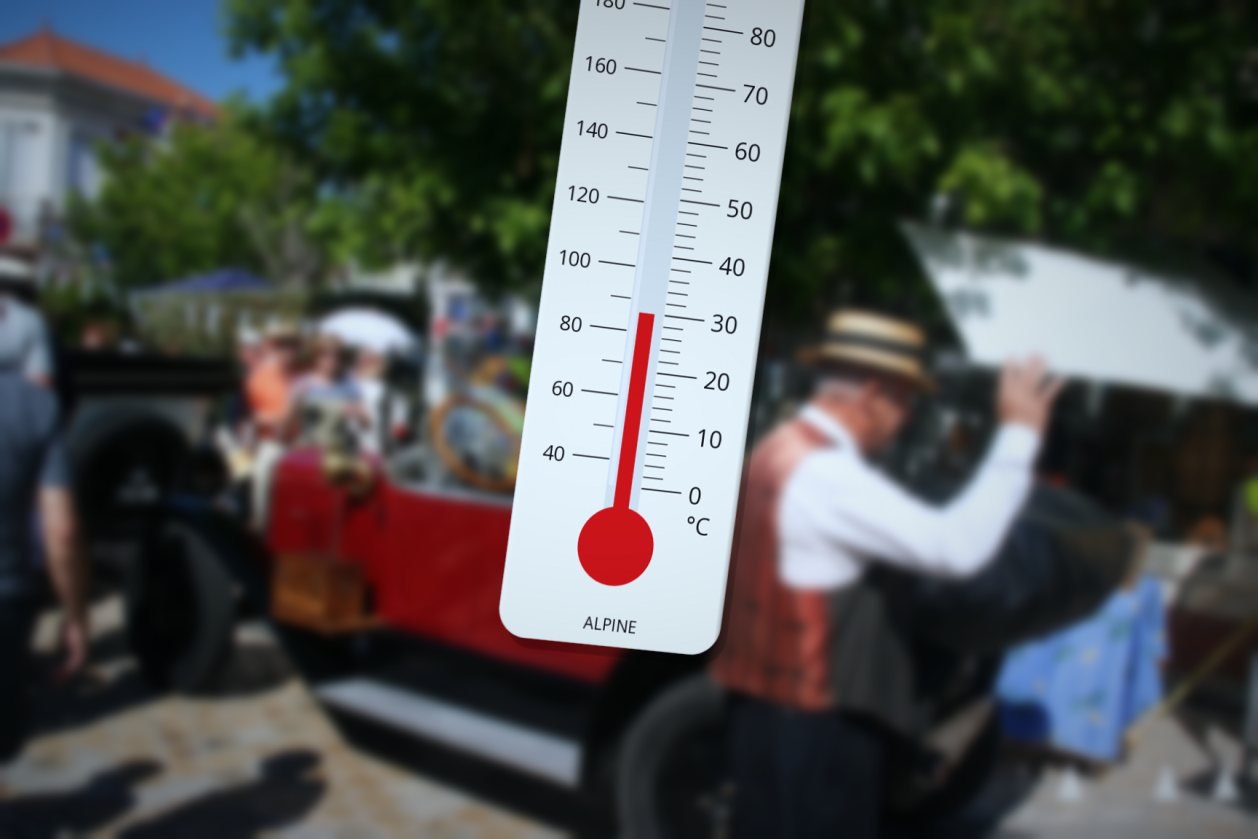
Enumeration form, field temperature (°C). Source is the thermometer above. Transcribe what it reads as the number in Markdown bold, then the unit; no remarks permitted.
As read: **30** °C
